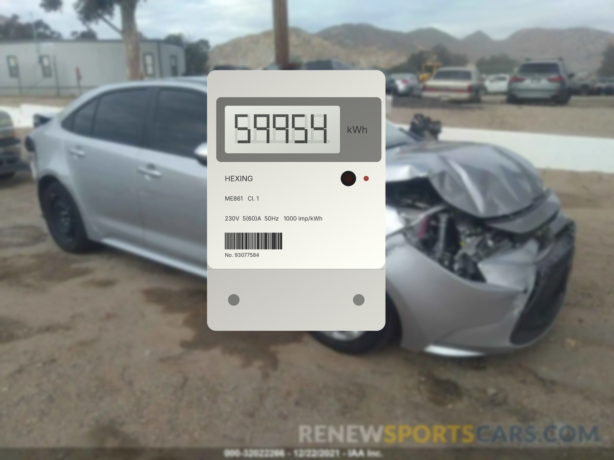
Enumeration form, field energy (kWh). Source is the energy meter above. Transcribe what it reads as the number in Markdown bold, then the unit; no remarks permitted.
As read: **59954** kWh
